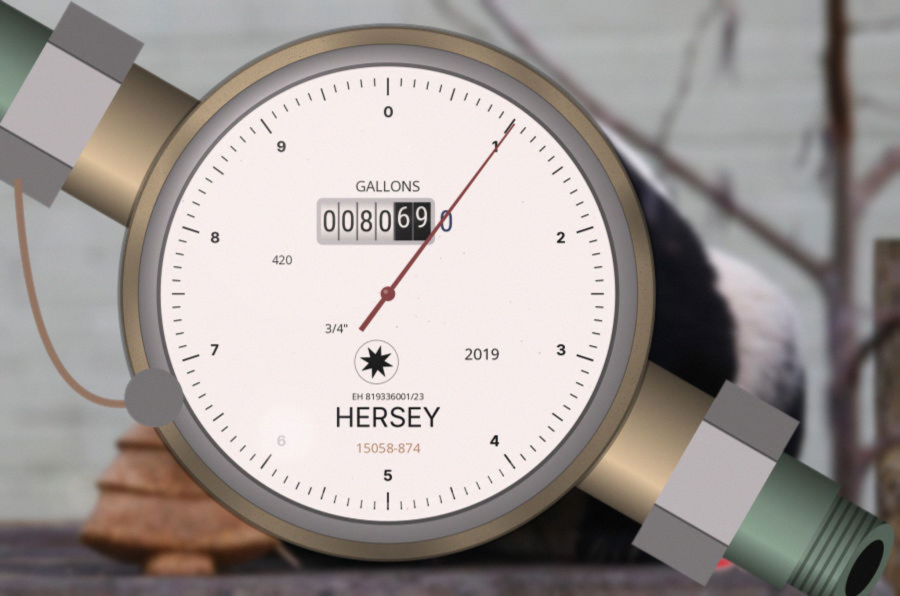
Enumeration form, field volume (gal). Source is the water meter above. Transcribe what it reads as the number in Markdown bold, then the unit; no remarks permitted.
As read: **80691.0** gal
